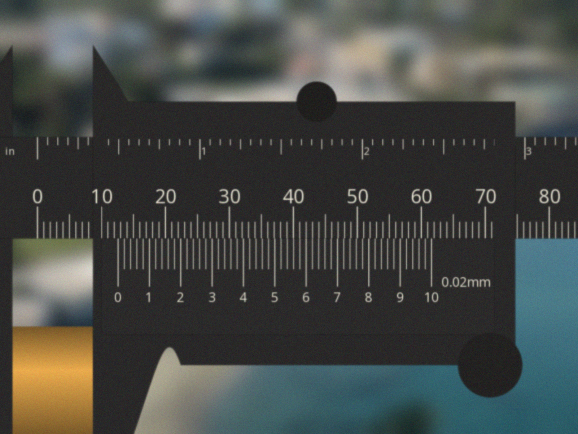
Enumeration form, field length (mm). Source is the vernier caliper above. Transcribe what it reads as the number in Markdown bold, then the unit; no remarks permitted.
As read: **12.6** mm
